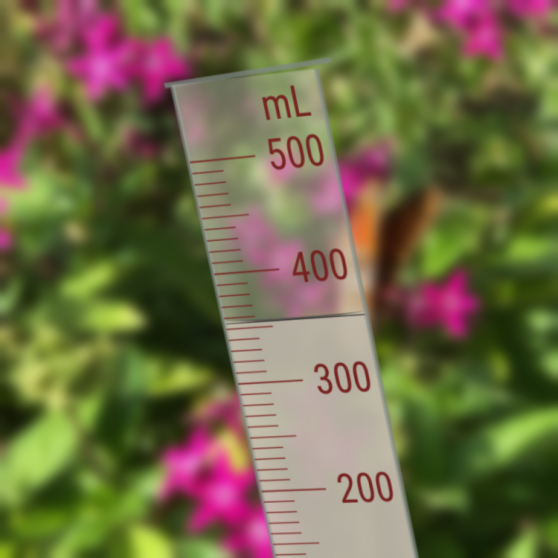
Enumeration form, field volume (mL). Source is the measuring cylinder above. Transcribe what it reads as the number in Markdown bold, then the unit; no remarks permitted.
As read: **355** mL
